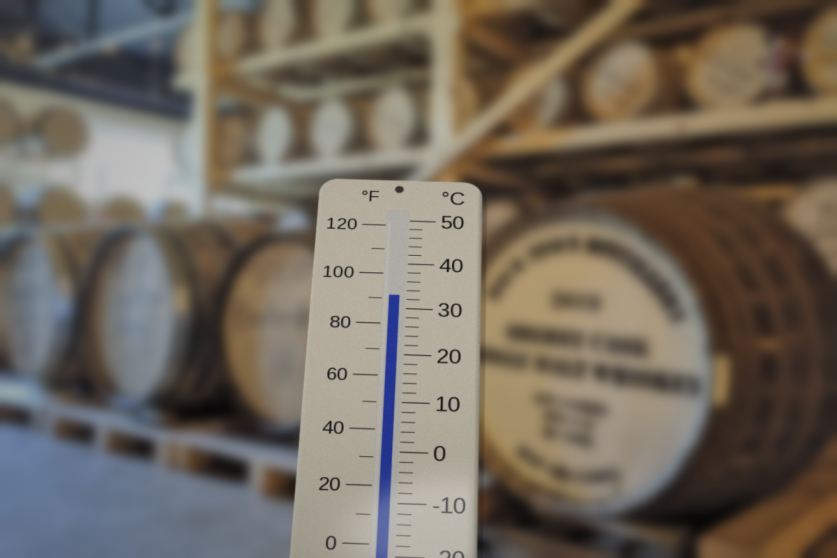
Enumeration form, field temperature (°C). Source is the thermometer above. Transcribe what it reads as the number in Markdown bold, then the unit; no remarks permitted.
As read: **33** °C
